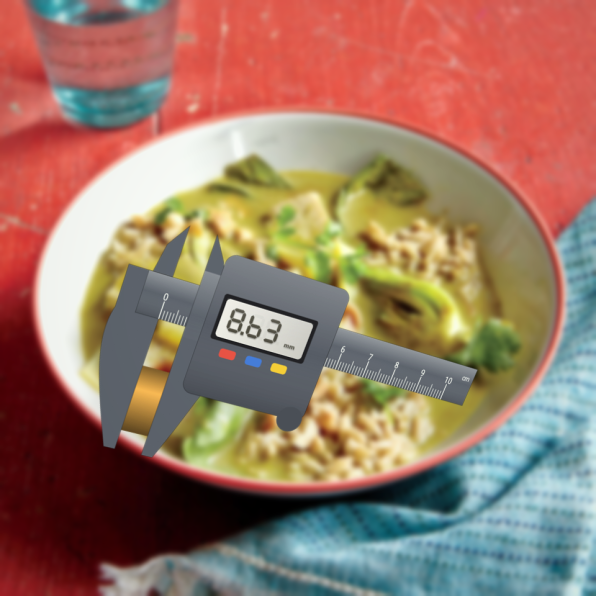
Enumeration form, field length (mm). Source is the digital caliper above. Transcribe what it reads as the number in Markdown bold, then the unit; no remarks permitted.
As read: **8.63** mm
